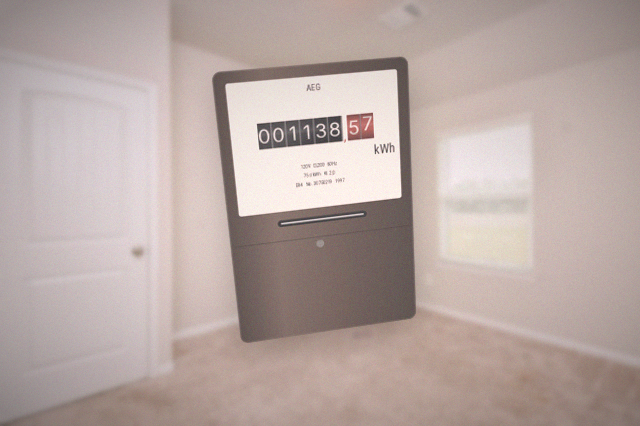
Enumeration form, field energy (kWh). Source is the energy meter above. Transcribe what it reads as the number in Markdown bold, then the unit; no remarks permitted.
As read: **1138.57** kWh
